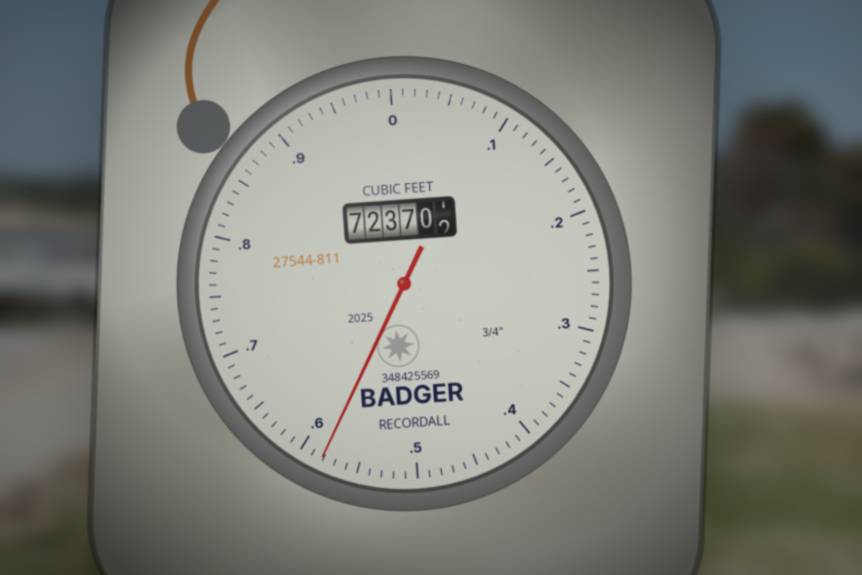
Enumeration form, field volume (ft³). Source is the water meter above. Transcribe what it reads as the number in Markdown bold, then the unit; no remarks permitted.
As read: **723701.58** ft³
